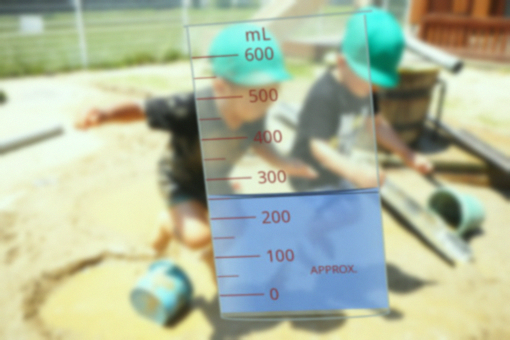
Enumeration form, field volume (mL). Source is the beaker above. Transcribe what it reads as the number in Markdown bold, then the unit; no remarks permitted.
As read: **250** mL
